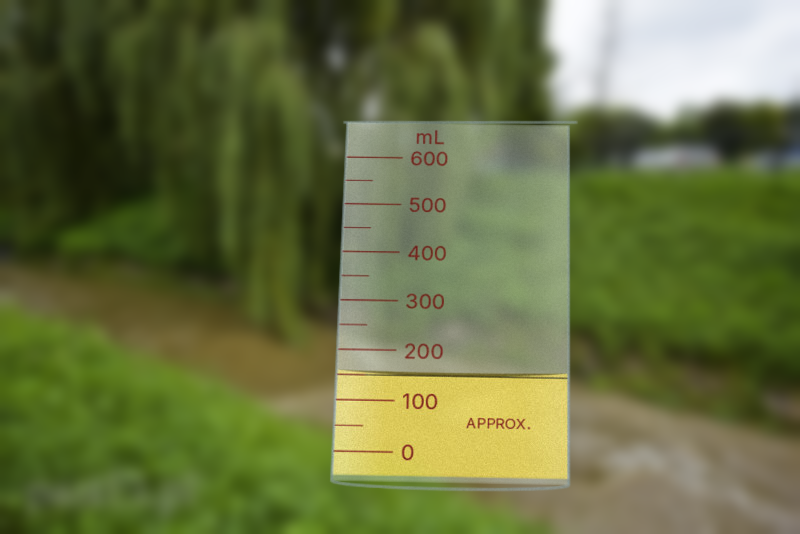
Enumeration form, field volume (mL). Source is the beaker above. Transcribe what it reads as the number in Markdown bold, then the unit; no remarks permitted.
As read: **150** mL
